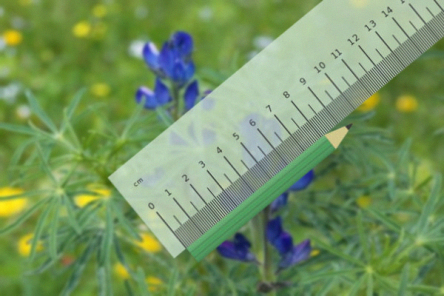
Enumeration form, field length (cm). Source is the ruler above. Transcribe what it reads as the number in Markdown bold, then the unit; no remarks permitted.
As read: **9.5** cm
